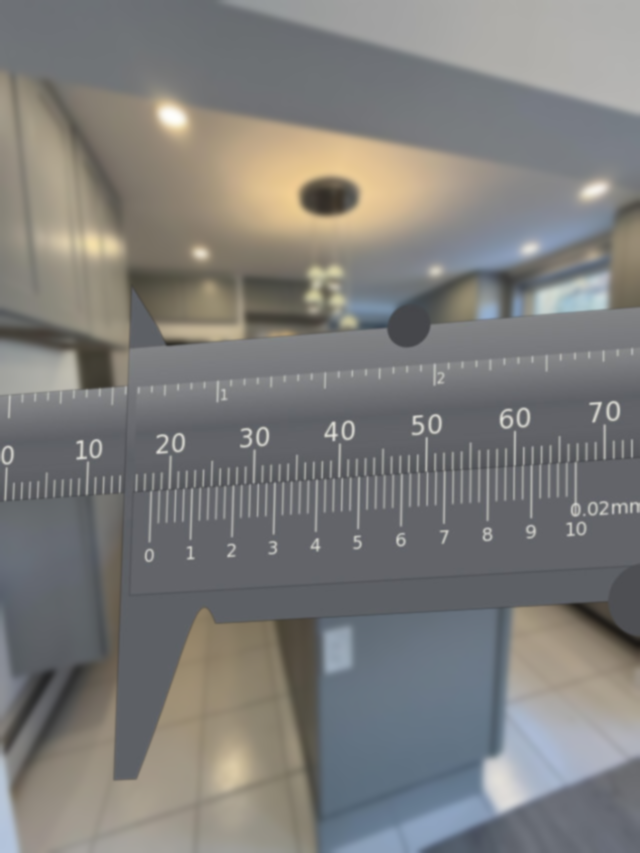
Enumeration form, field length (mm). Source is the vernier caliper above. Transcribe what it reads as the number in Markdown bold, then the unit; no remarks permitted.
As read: **17.8** mm
